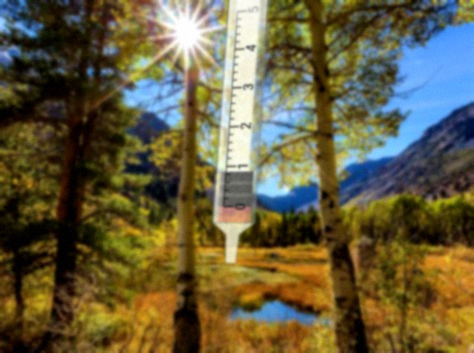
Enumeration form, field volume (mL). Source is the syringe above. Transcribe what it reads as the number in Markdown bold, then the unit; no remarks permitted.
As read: **0** mL
